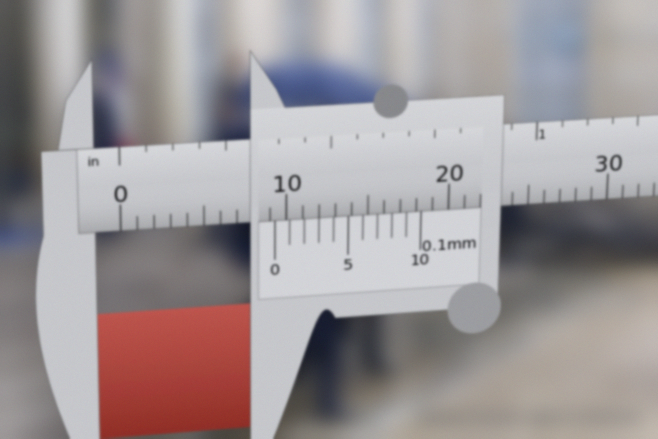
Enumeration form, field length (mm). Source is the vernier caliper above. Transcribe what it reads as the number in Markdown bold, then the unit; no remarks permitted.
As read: **9.3** mm
